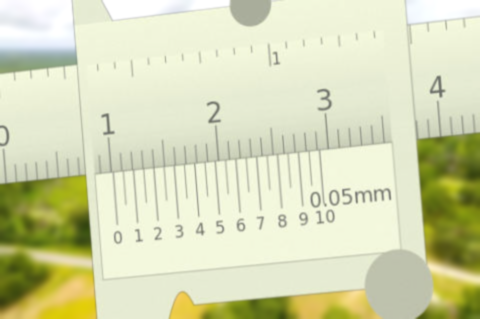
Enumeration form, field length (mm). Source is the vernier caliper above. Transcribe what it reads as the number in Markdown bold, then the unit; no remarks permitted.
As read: **10.2** mm
